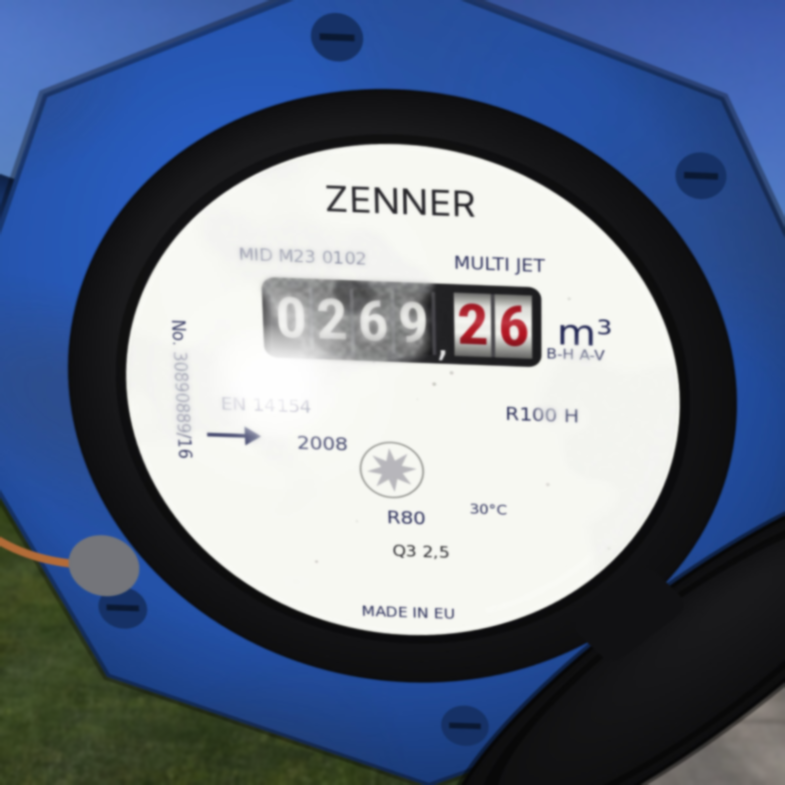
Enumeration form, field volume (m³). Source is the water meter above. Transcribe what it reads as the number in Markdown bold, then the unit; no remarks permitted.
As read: **269.26** m³
